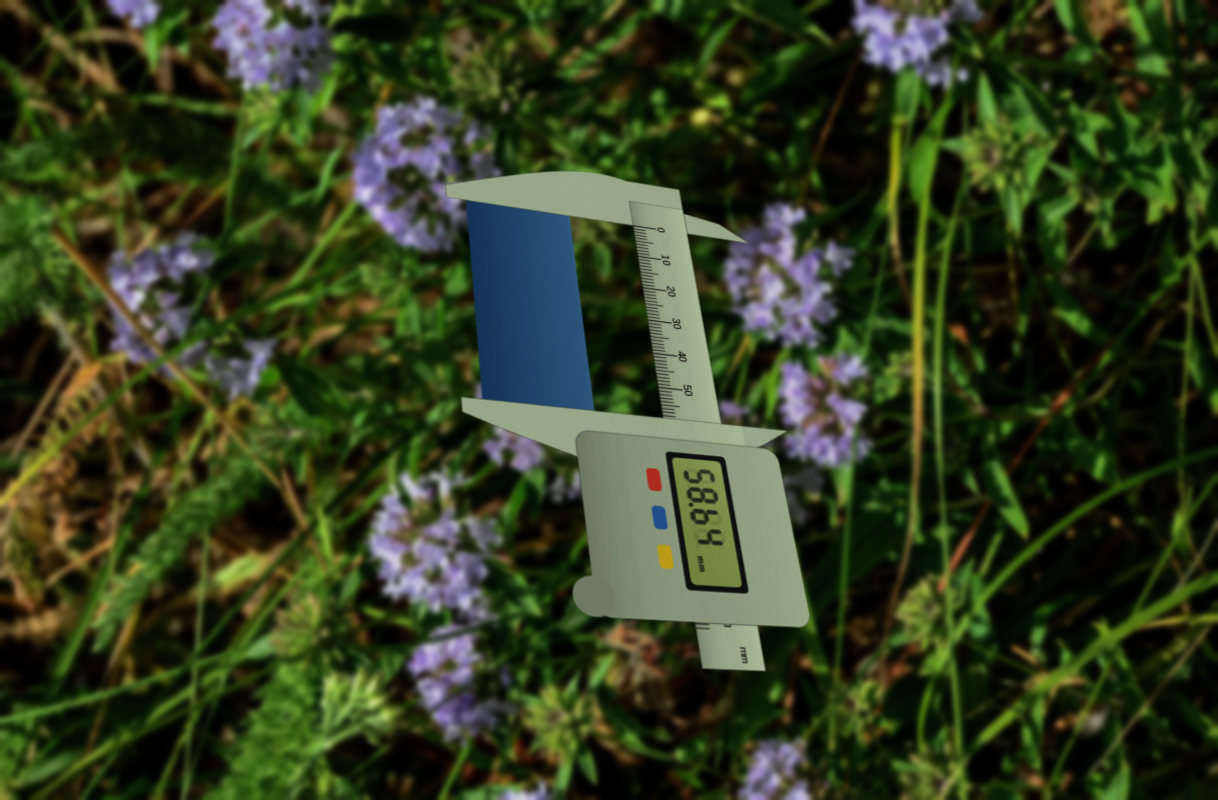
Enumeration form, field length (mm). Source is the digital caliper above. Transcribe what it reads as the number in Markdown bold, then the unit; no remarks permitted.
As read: **58.64** mm
